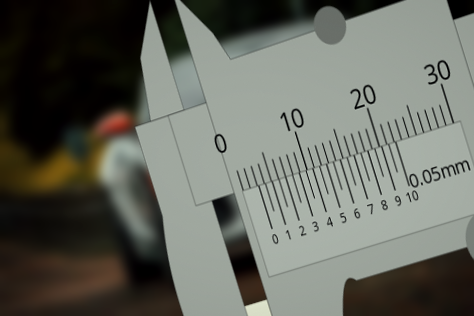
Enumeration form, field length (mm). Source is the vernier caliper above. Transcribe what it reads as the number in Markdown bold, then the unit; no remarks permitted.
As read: **3.2** mm
